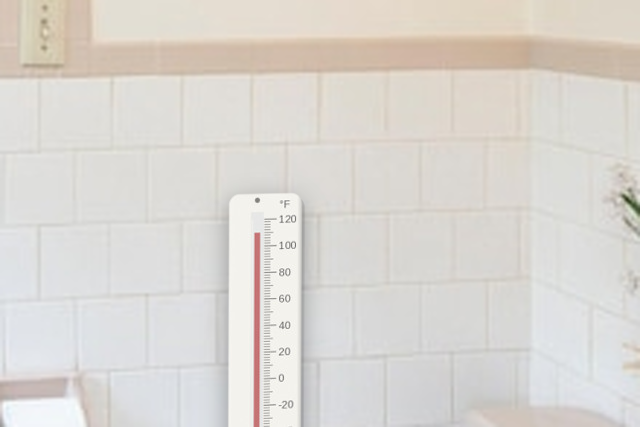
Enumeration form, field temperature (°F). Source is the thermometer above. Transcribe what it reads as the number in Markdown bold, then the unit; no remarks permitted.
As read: **110** °F
